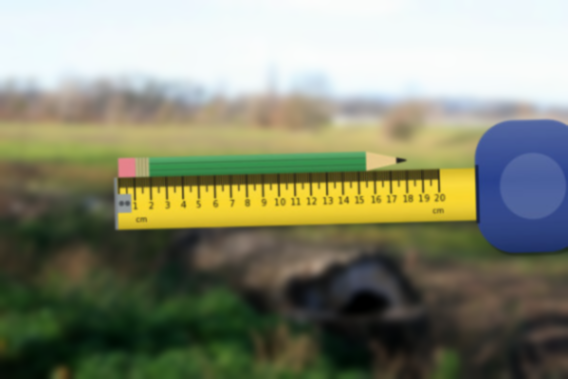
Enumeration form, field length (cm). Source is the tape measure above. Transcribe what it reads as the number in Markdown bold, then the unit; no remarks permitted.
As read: **18** cm
